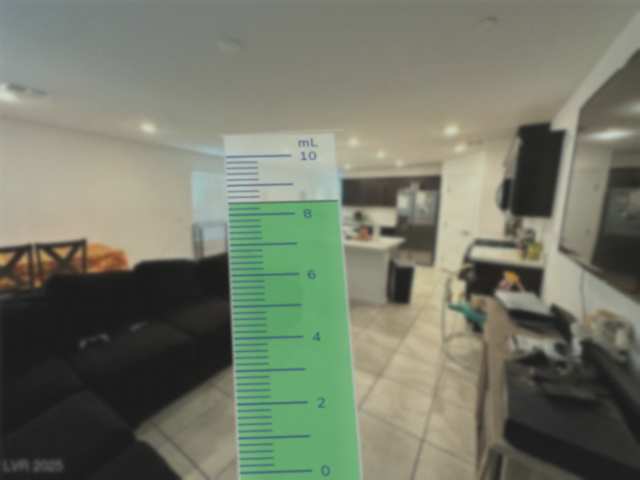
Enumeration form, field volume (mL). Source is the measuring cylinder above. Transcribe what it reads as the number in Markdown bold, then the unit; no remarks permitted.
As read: **8.4** mL
